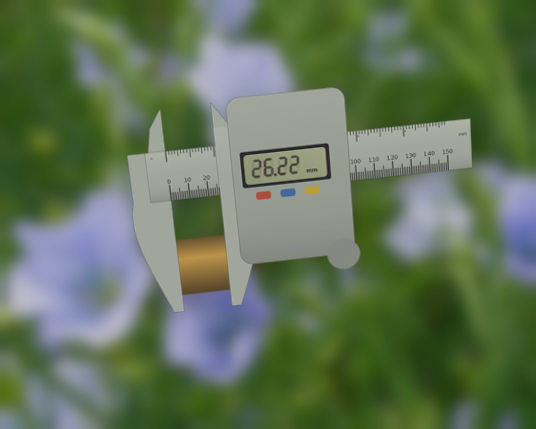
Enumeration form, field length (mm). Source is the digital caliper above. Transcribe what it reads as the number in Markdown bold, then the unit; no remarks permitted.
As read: **26.22** mm
